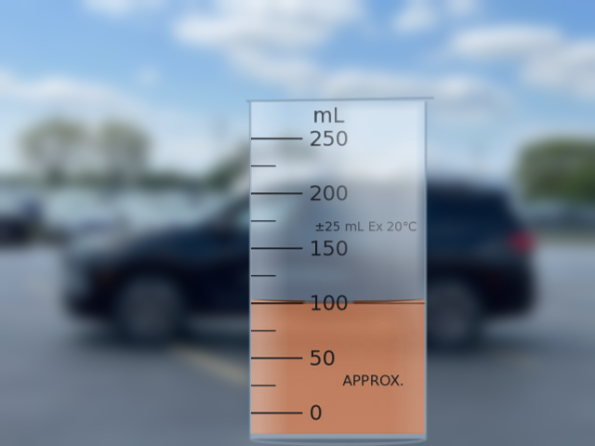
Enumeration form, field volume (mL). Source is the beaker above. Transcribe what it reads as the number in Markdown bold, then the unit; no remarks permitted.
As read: **100** mL
